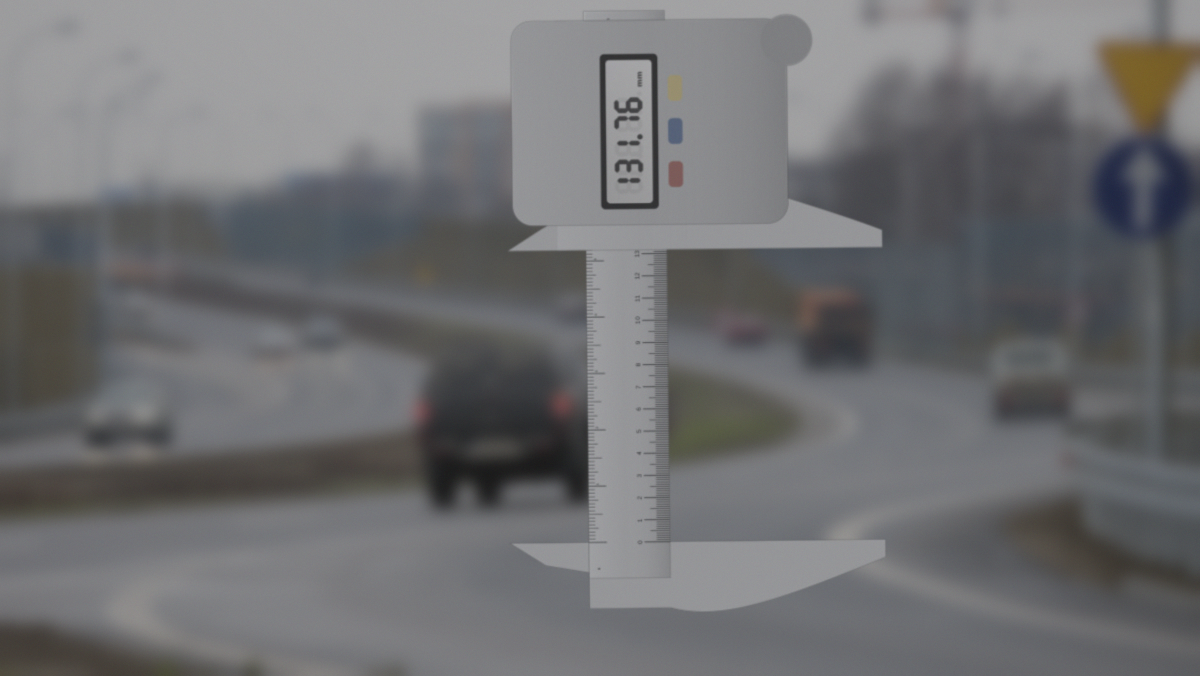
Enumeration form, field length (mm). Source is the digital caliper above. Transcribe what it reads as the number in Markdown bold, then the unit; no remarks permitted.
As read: **131.76** mm
